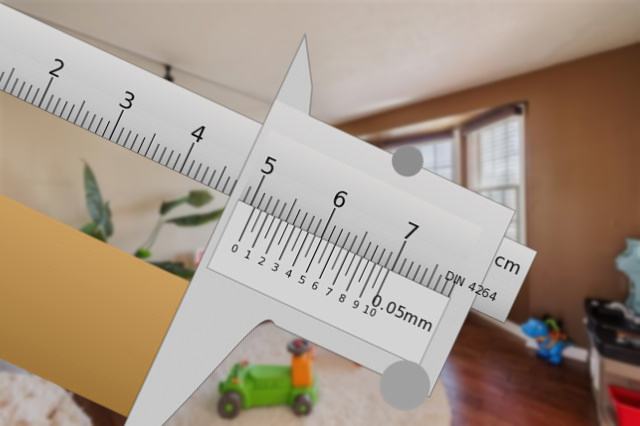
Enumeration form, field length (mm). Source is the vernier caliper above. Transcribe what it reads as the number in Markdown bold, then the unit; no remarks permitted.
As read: **50.6** mm
